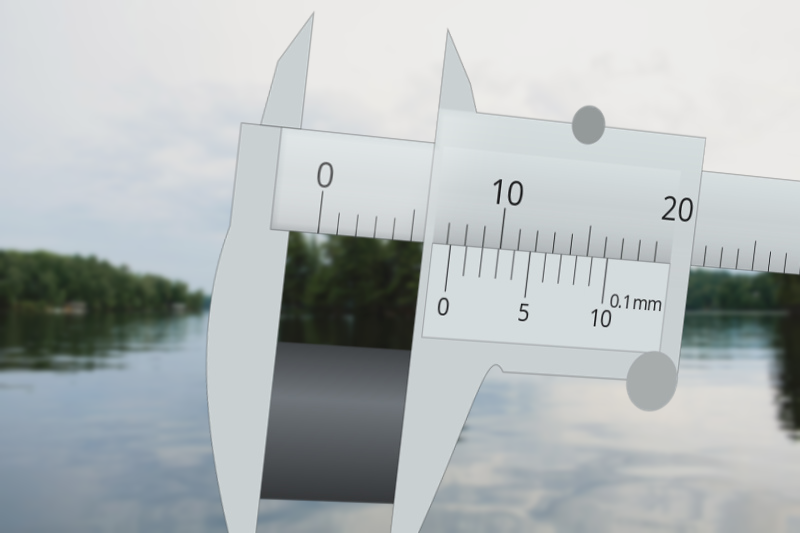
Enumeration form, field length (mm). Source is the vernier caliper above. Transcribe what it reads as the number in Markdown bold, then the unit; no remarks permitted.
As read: **7.2** mm
